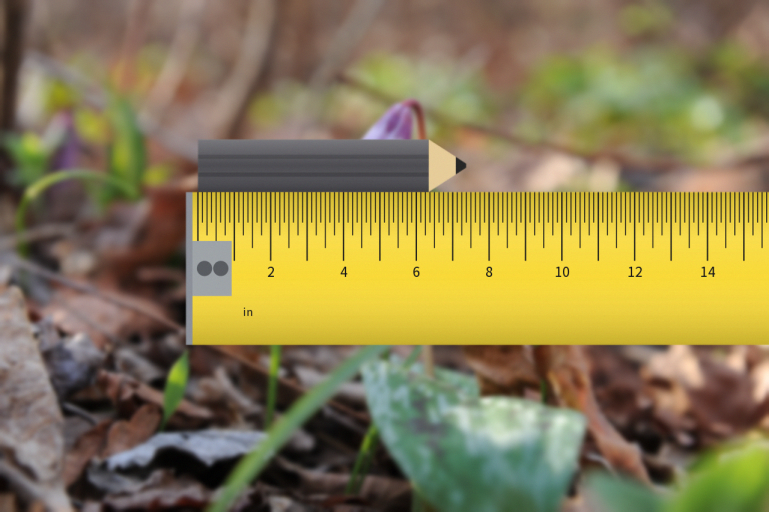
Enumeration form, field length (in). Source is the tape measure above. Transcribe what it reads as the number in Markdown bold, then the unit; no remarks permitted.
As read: **7.375** in
